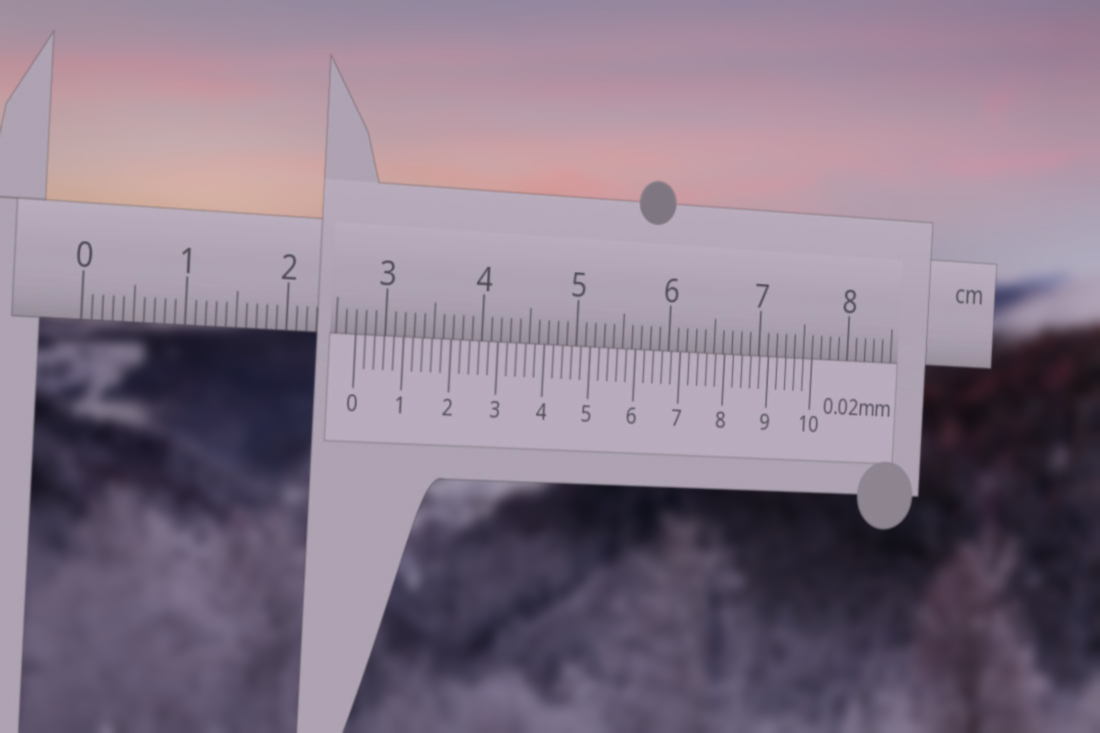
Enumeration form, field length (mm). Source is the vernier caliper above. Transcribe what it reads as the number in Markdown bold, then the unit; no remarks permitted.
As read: **27.0** mm
